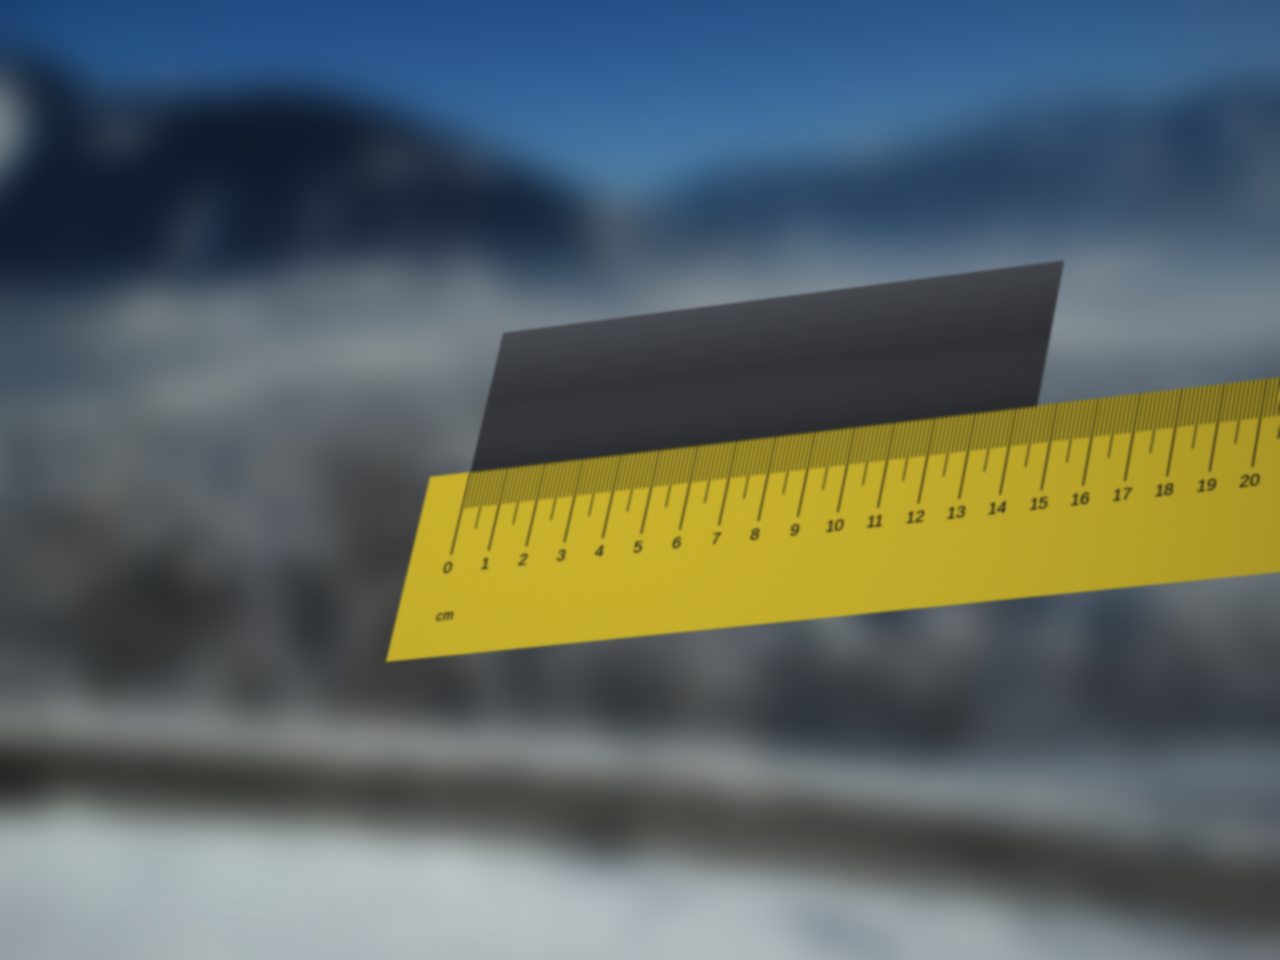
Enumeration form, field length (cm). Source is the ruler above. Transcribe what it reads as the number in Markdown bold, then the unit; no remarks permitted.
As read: **14.5** cm
